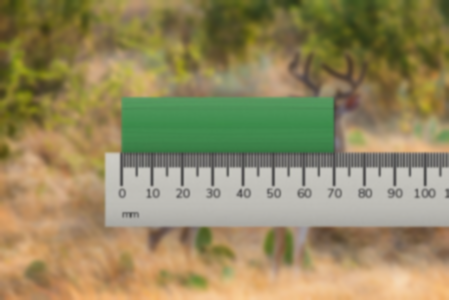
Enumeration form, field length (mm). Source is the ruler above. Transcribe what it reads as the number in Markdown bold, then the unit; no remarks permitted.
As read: **70** mm
